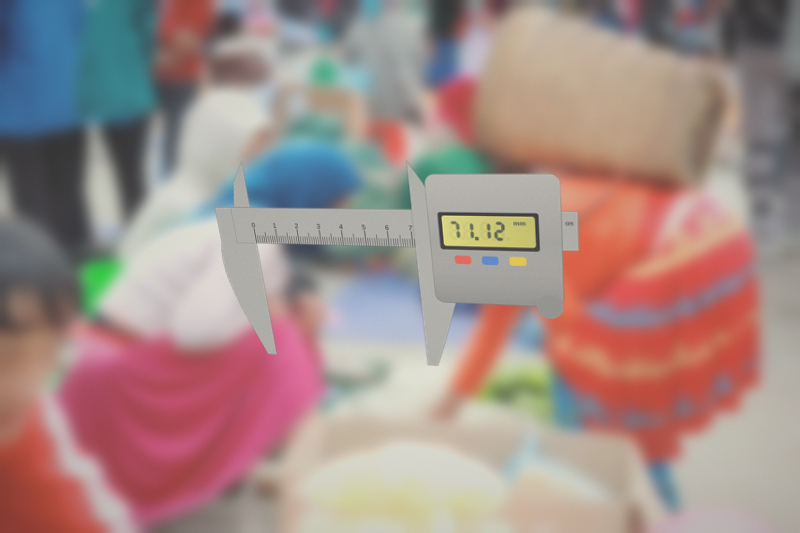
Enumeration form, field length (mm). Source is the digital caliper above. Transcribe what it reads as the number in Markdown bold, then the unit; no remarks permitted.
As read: **71.12** mm
